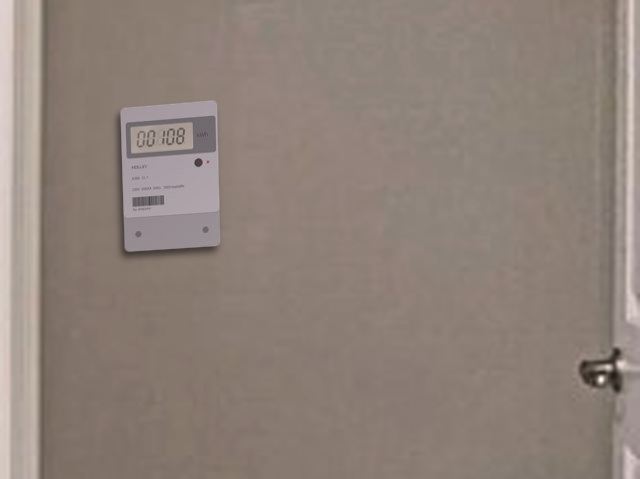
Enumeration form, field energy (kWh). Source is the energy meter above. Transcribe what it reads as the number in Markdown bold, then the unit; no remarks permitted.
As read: **108** kWh
